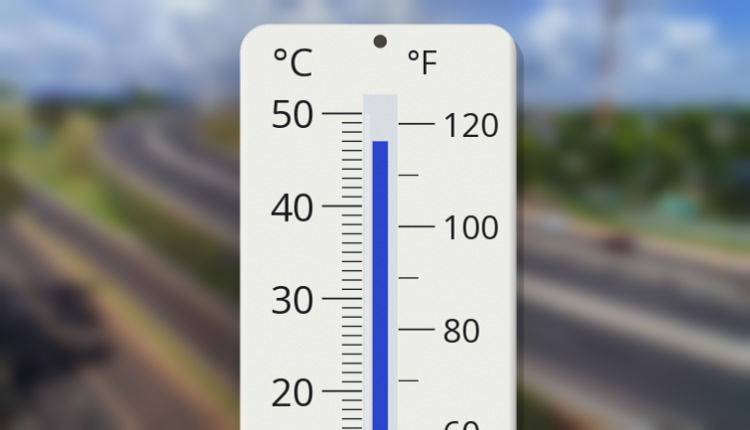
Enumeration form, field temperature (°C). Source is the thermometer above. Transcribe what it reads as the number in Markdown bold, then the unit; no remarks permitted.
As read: **47** °C
